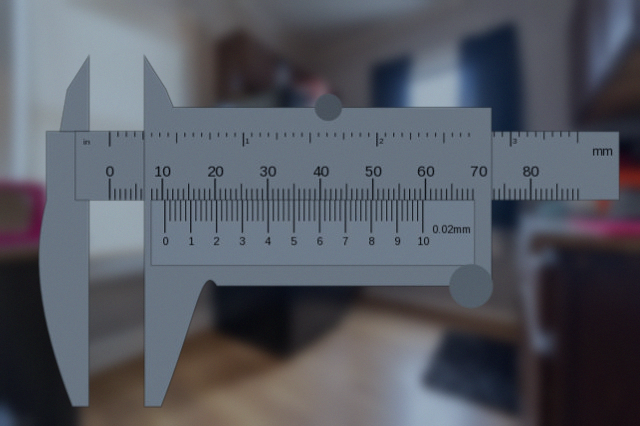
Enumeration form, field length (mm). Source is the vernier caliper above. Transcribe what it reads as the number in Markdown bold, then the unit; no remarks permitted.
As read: **10.5** mm
